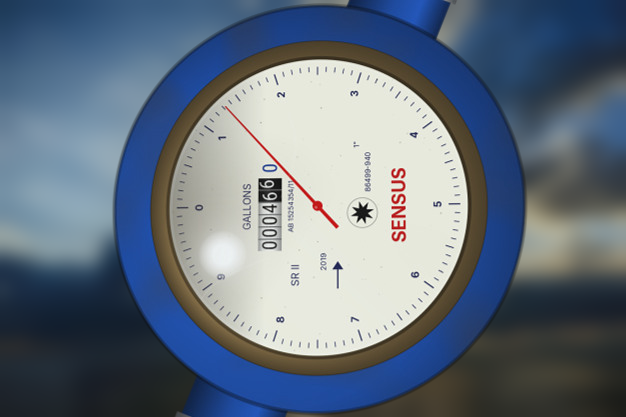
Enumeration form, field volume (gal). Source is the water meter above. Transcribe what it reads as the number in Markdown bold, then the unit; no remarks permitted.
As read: **4661.3** gal
